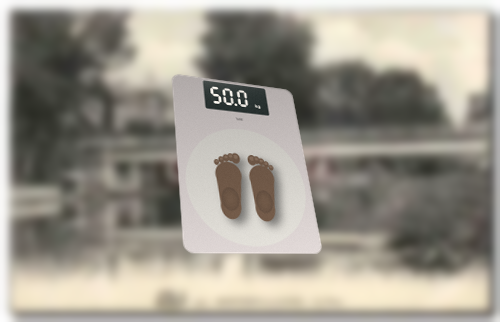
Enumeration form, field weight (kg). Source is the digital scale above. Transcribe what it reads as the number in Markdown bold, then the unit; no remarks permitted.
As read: **50.0** kg
